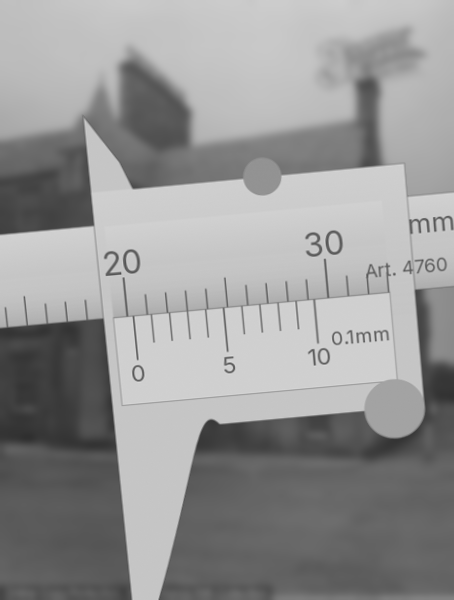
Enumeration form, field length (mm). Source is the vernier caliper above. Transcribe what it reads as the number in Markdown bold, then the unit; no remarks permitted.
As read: **20.3** mm
